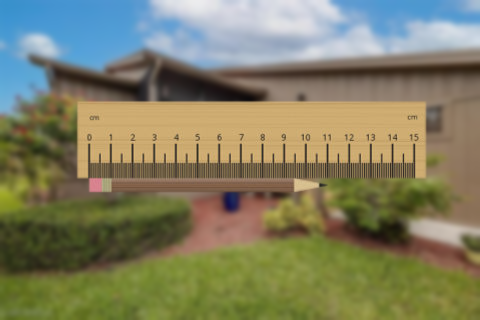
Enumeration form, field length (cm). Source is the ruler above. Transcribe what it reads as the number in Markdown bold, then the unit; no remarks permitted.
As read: **11** cm
